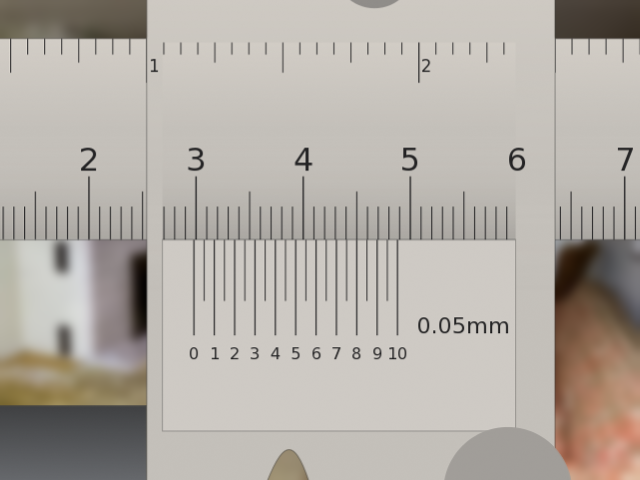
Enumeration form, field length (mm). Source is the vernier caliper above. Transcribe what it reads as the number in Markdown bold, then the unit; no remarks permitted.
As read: **29.8** mm
